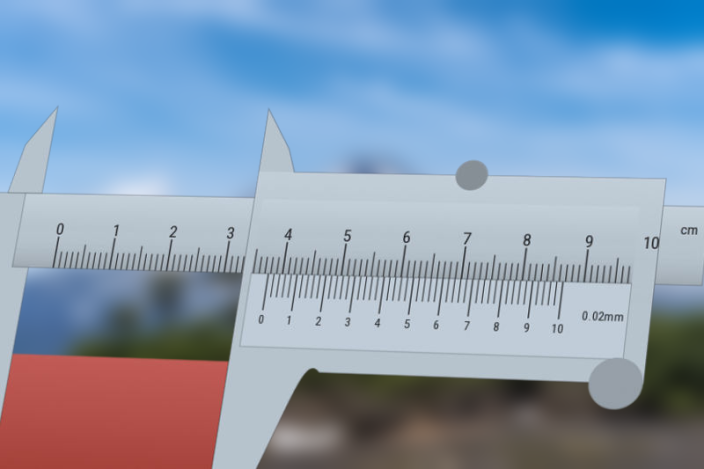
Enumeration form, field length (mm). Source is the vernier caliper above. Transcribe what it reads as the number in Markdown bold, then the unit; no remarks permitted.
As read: **37.6** mm
